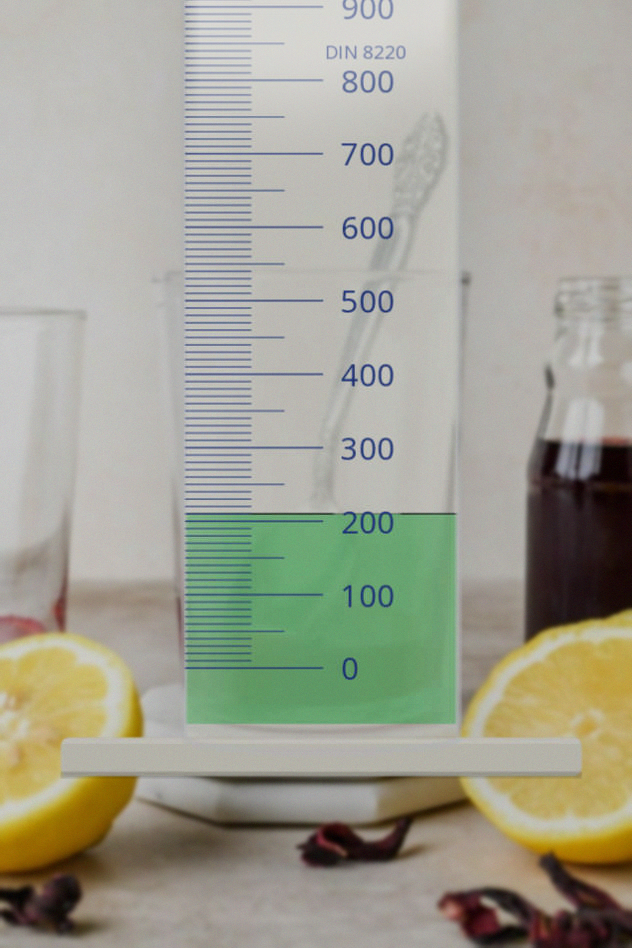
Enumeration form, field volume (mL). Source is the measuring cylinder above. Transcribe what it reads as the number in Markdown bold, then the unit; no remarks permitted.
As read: **210** mL
